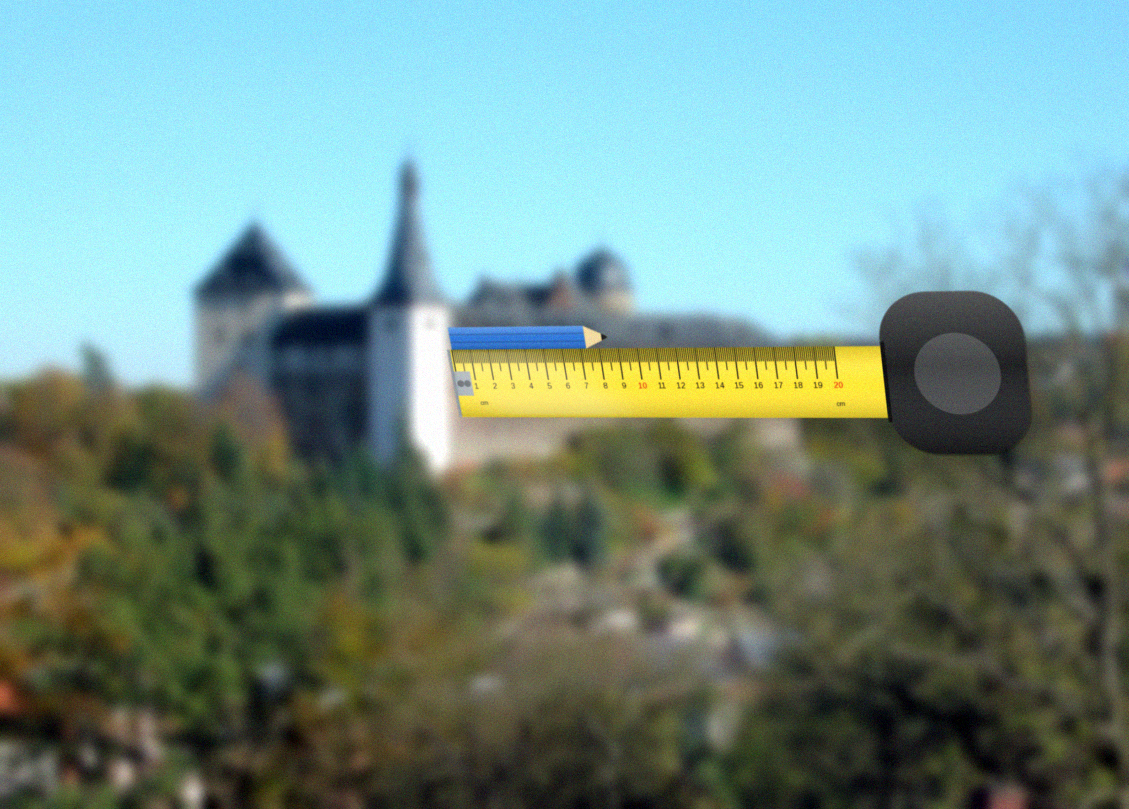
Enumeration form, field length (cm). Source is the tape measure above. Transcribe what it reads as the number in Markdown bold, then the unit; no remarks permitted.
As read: **8.5** cm
